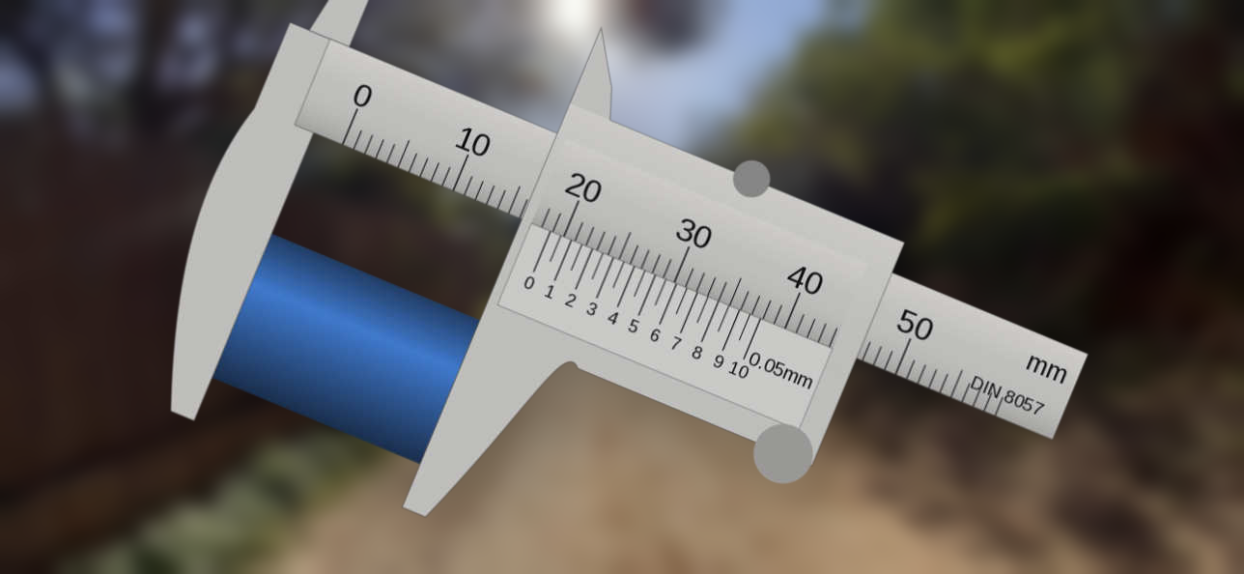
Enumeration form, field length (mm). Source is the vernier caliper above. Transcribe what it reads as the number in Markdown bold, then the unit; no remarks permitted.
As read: **18.8** mm
